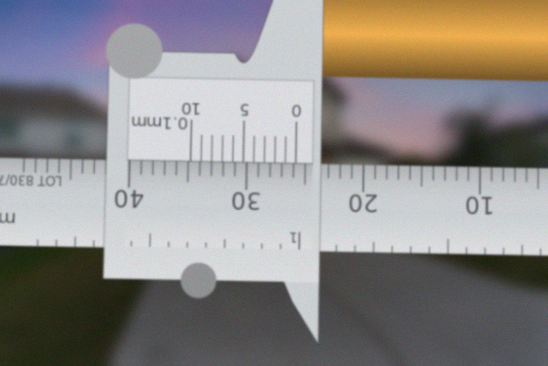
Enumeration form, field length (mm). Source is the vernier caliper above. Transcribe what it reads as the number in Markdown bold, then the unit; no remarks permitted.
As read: **25.8** mm
